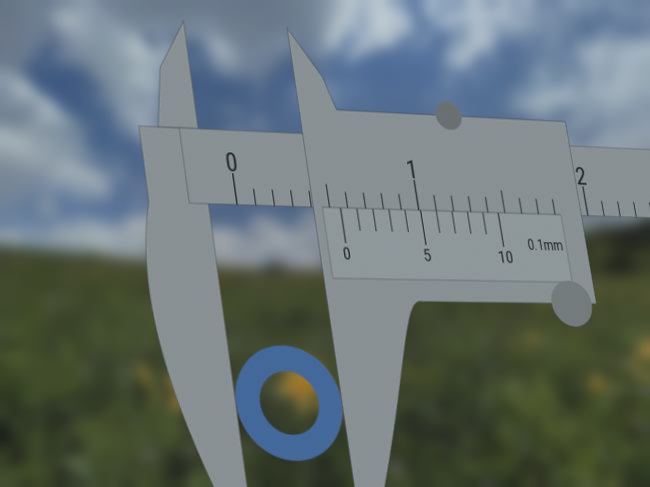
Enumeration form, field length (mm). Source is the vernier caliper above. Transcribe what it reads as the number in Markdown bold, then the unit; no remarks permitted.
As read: **5.6** mm
